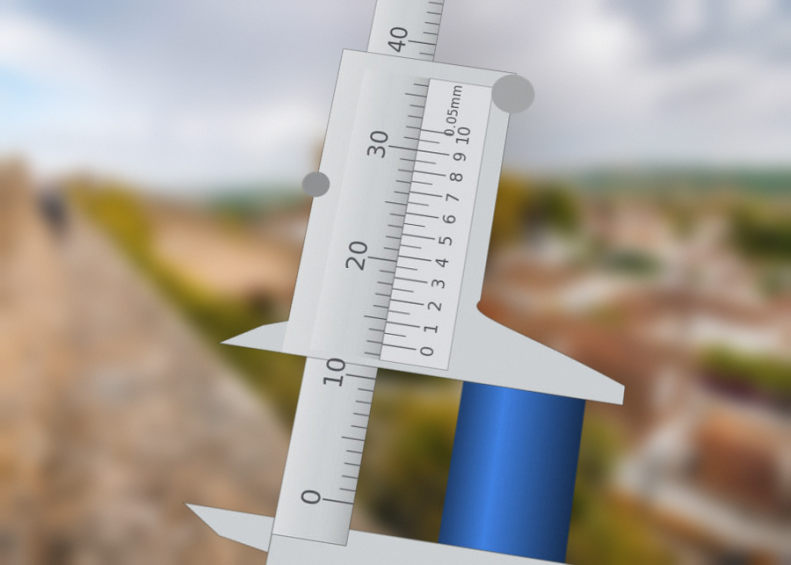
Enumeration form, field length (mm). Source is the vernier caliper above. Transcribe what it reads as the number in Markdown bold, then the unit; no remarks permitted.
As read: **12.9** mm
